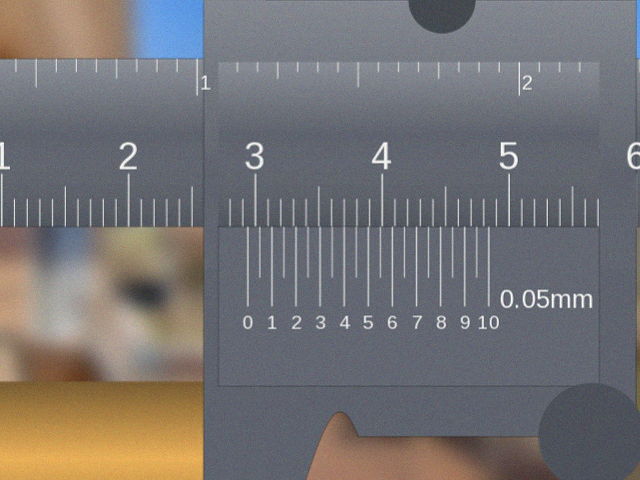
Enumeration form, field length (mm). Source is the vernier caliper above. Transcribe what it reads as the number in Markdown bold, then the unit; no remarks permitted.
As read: **29.4** mm
